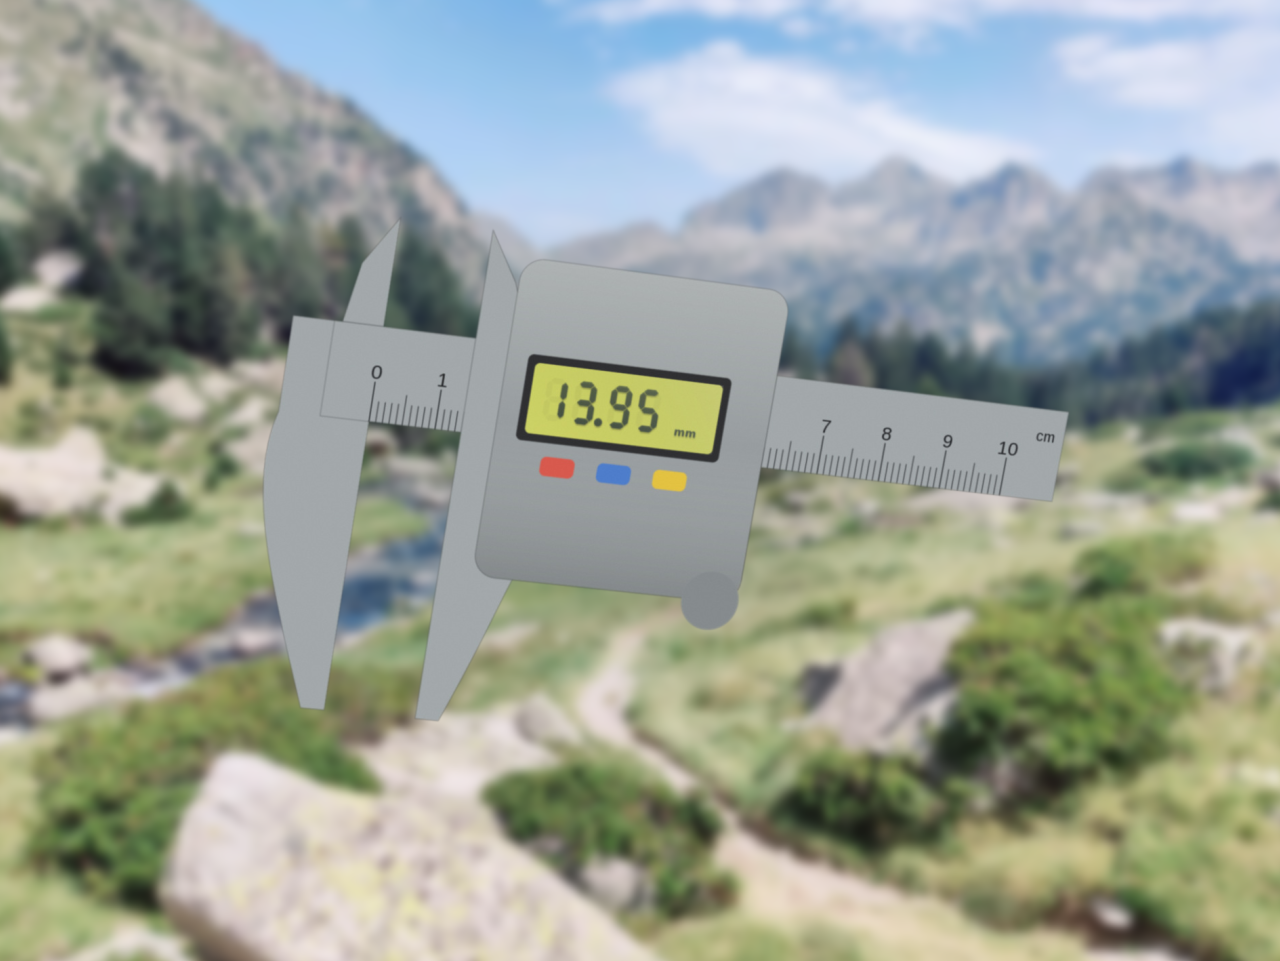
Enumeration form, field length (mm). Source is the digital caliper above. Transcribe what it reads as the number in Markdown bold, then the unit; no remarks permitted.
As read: **13.95** mm
